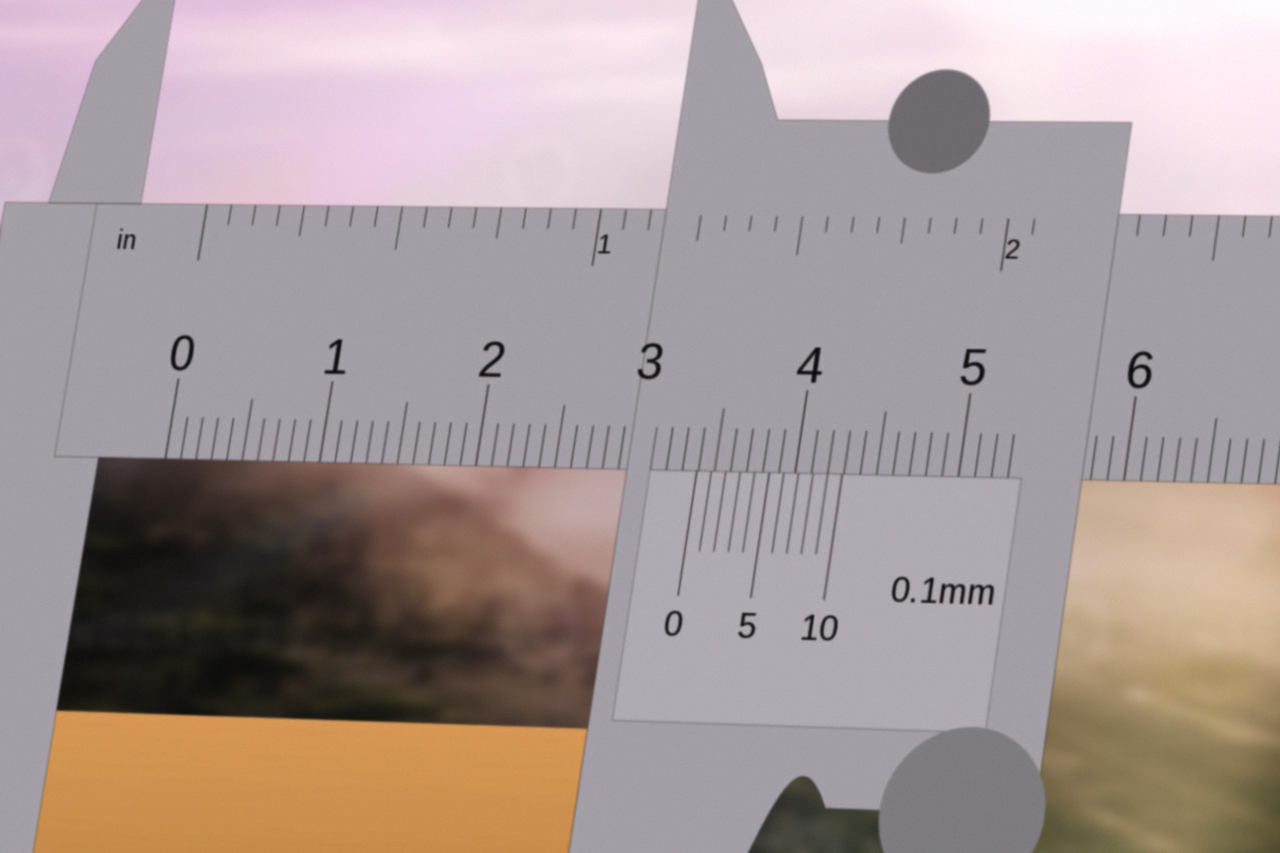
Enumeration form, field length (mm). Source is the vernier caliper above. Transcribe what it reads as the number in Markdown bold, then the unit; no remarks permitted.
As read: **33.9** mm
